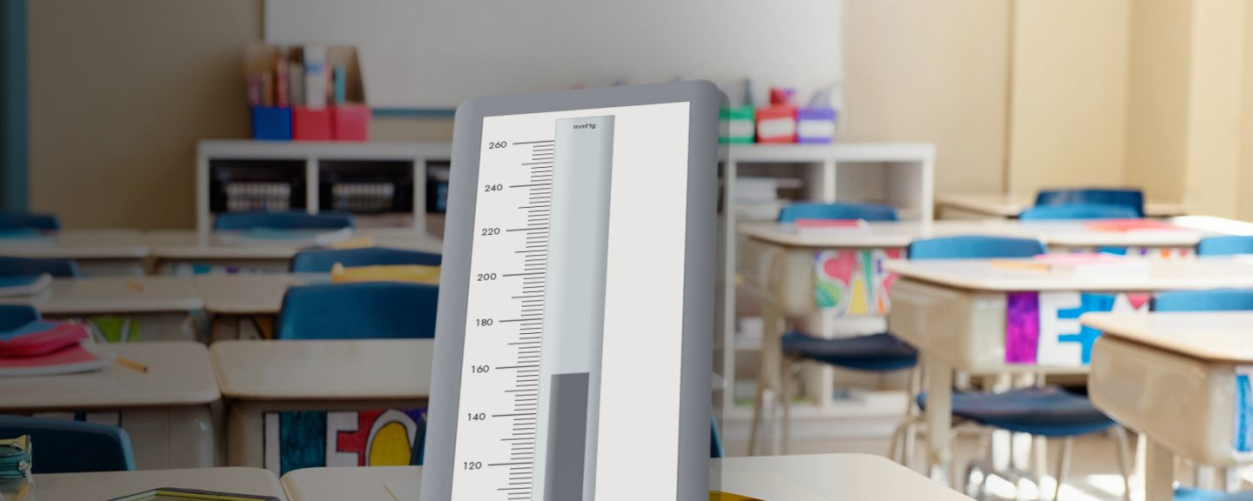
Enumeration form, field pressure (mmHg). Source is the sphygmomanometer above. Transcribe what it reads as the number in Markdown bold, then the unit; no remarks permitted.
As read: **156** mmHg
